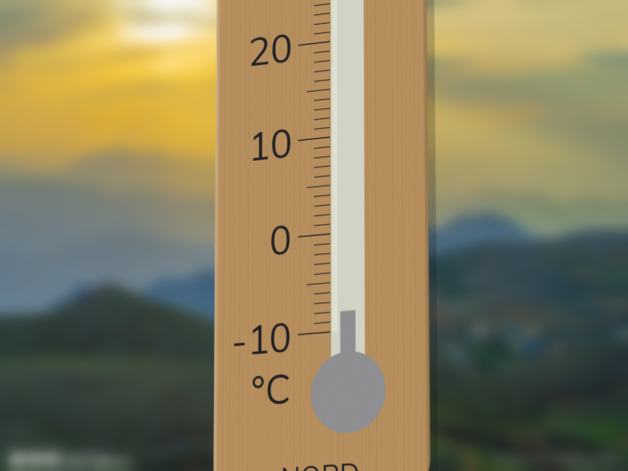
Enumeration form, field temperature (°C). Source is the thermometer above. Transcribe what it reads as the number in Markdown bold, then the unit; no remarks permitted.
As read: **-8** °C
